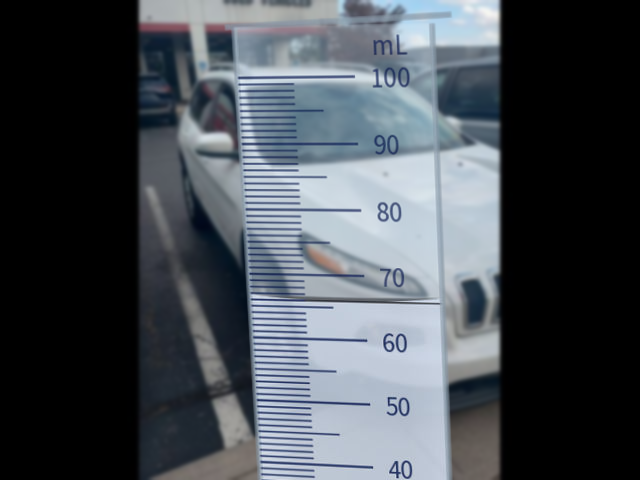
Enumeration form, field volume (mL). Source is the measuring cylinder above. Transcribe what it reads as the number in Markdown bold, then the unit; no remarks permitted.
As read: **66** mL
